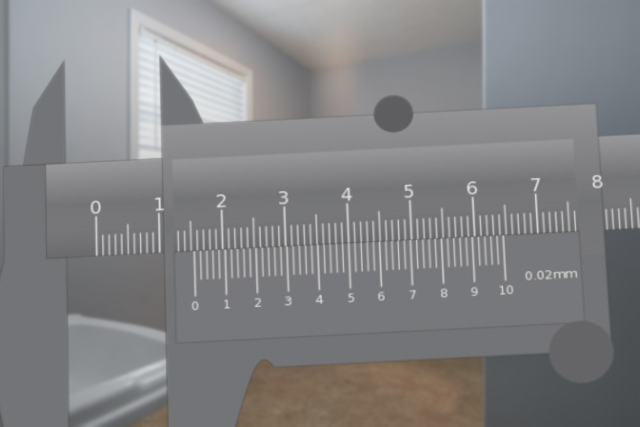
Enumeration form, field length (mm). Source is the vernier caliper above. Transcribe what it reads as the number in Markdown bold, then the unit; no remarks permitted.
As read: **15.5** mm
